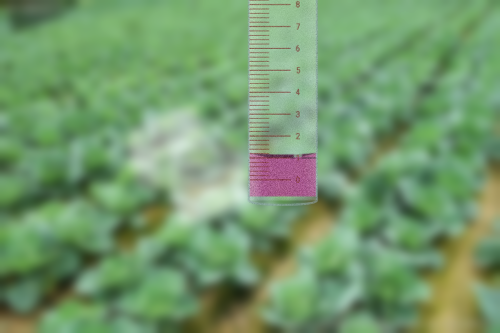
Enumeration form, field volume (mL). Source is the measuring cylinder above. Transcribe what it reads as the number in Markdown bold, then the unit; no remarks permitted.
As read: **1** mL
